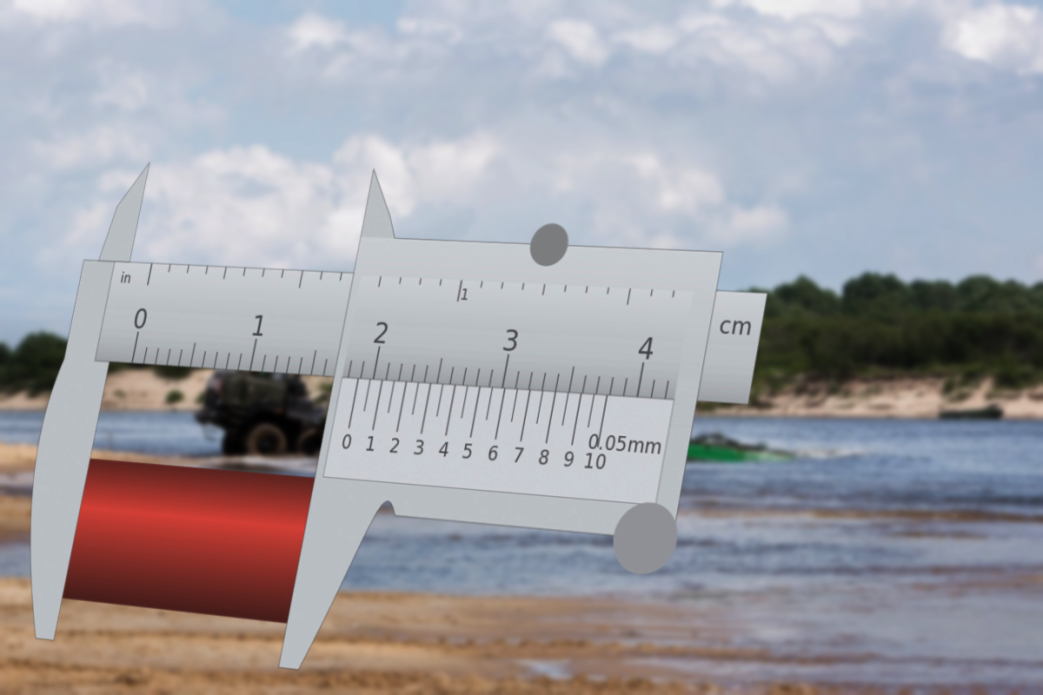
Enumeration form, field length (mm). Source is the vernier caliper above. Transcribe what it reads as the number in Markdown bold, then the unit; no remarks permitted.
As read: **18.8** mm
